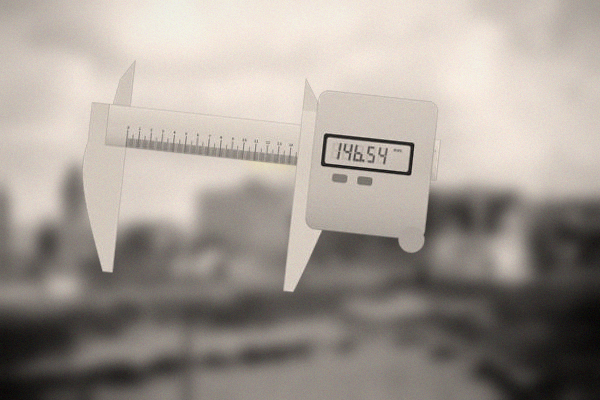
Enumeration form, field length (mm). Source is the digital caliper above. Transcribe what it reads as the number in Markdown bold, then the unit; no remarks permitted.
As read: **146.54** mm
